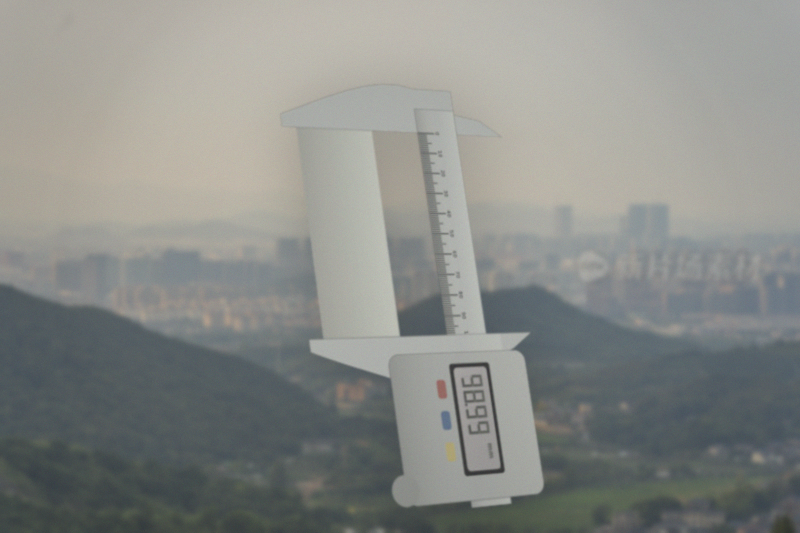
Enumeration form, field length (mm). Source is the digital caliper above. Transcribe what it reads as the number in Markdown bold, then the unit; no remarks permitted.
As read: **98.99** mm
